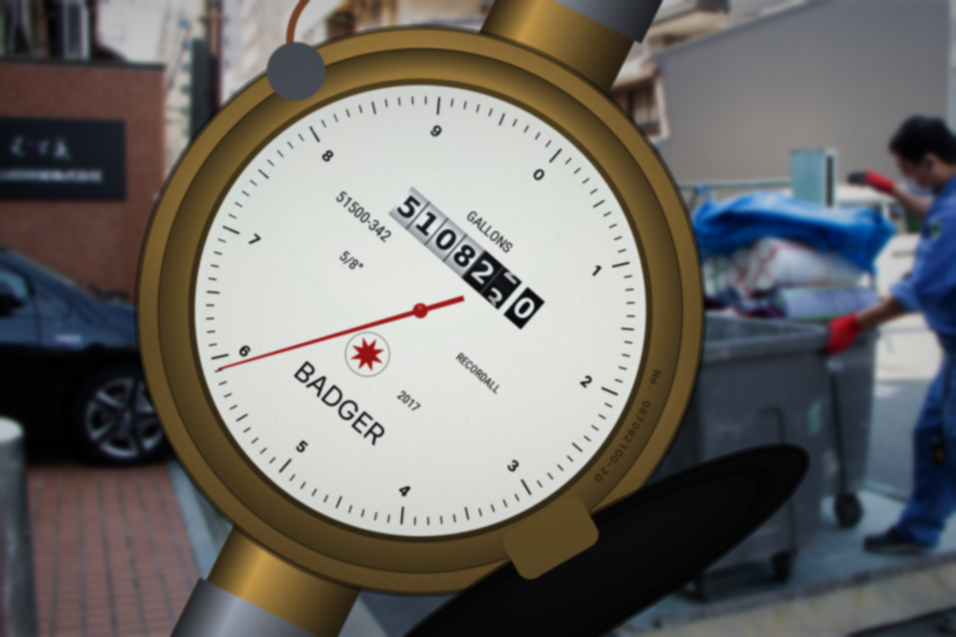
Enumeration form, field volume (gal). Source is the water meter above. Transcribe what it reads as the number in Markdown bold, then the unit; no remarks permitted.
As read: **5108225.9** gal
